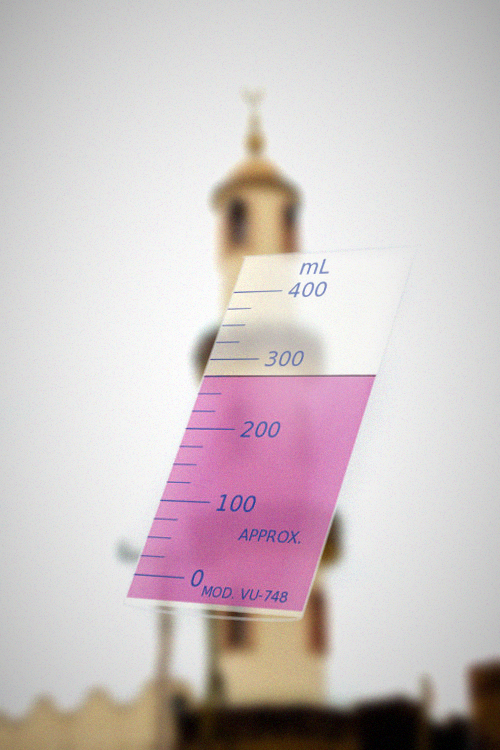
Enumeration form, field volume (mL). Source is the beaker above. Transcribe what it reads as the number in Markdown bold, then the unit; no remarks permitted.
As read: **275** mL
